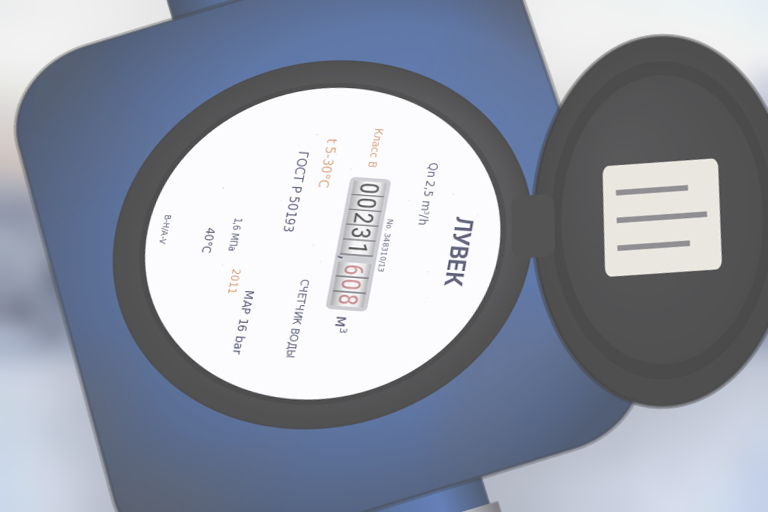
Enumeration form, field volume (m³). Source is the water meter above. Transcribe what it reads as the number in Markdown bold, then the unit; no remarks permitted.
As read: **231.608** m³
